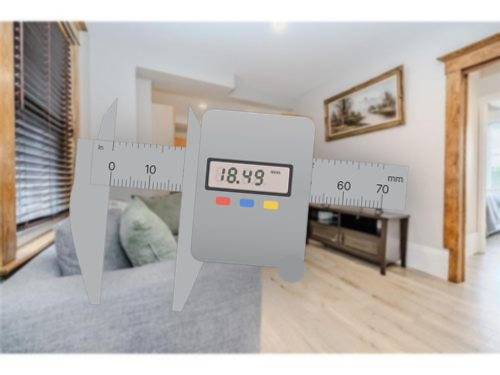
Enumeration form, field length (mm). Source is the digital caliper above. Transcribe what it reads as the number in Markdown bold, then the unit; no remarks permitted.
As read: **18.49** mm
